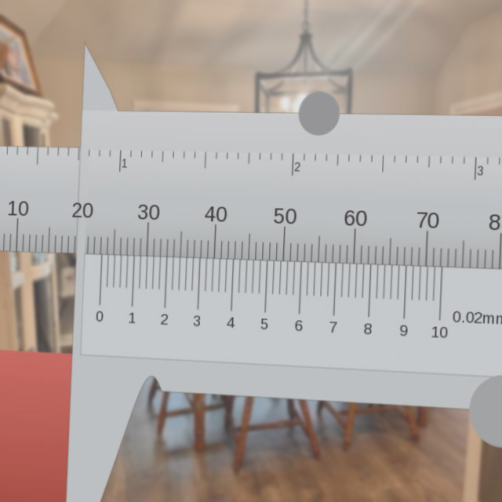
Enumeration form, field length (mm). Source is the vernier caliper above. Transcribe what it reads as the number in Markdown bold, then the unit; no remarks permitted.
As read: **23.2** mm
